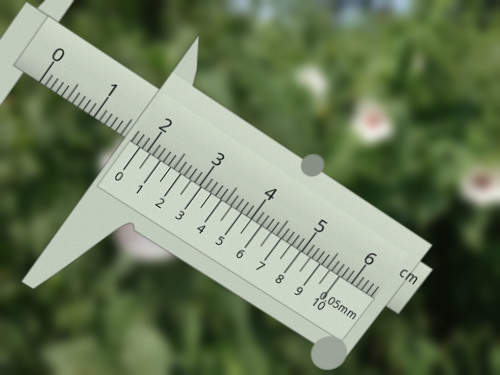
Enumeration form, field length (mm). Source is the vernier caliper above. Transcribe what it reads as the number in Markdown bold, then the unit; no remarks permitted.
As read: **18.6** mm
